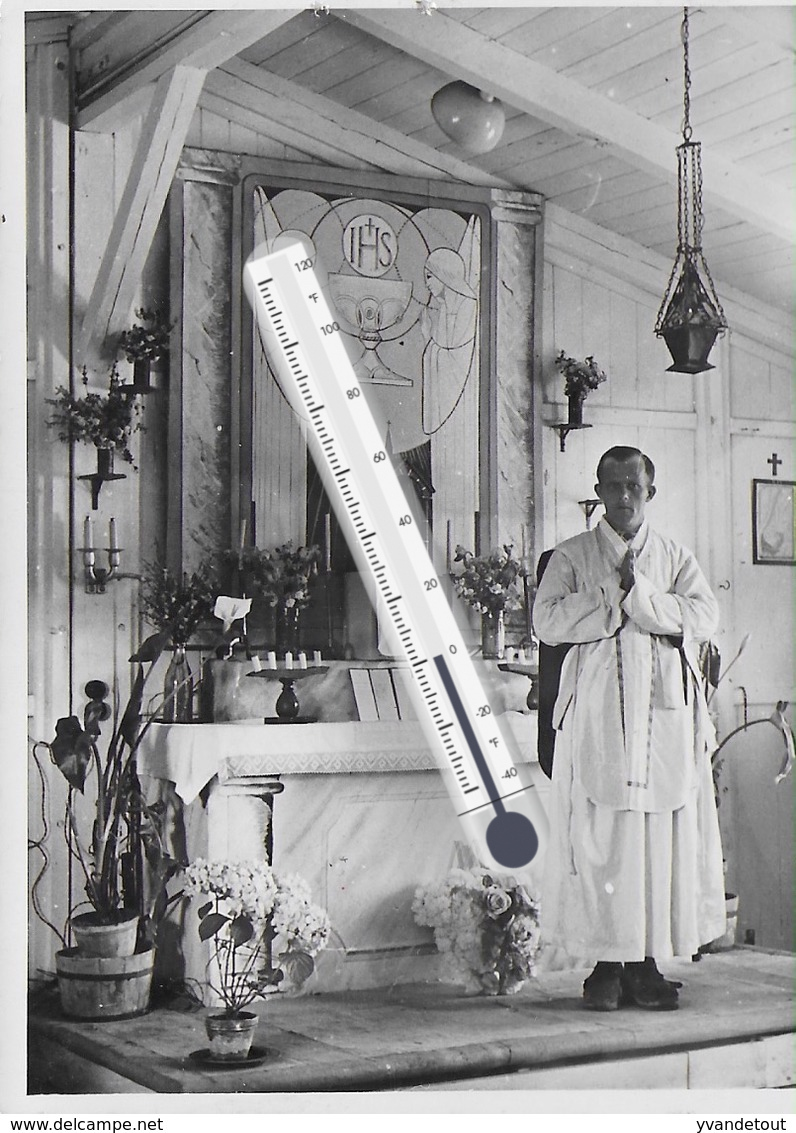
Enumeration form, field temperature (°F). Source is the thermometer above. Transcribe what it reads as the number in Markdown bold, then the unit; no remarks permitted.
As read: **0** °F
